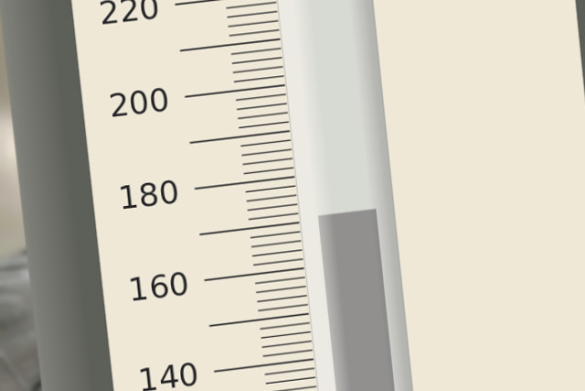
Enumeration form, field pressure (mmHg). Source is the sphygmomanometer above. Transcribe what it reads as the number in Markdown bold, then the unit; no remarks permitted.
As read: **171** mmHg
